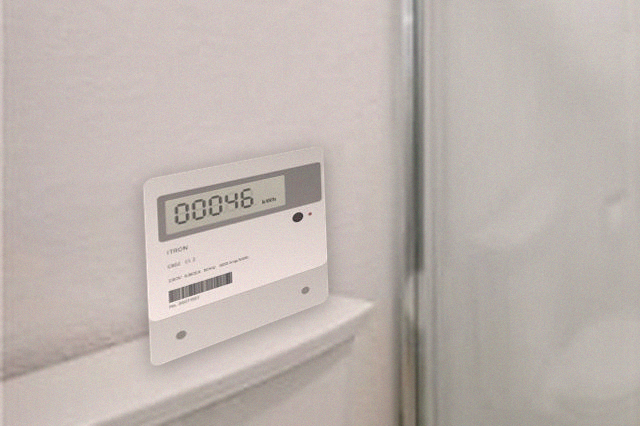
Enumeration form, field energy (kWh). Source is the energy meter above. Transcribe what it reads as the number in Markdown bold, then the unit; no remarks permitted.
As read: **46** kWh
